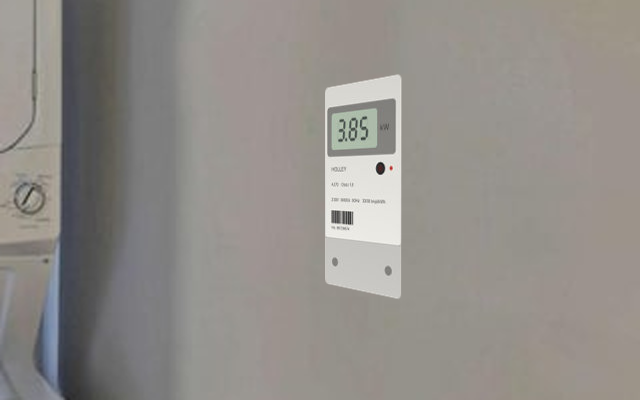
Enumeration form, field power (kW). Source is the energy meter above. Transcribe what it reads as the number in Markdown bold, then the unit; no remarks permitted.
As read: **3.85** kW
